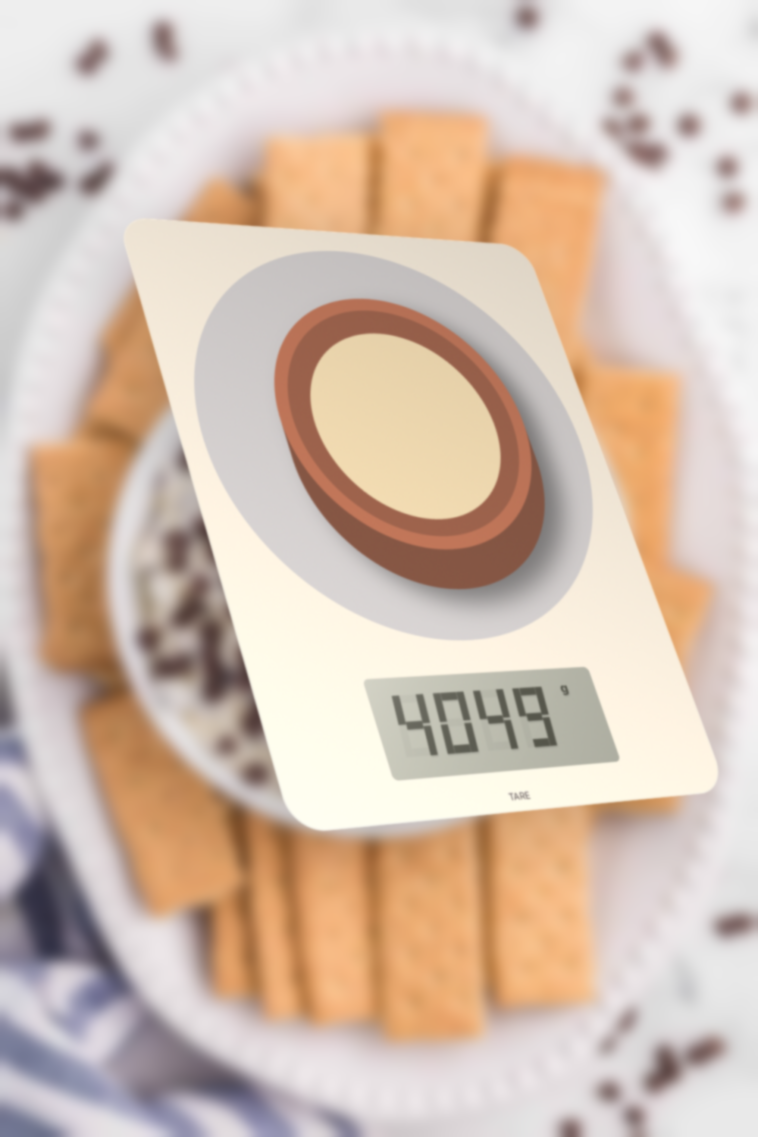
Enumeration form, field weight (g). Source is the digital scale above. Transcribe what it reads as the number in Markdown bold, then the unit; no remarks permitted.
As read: **4049** g
